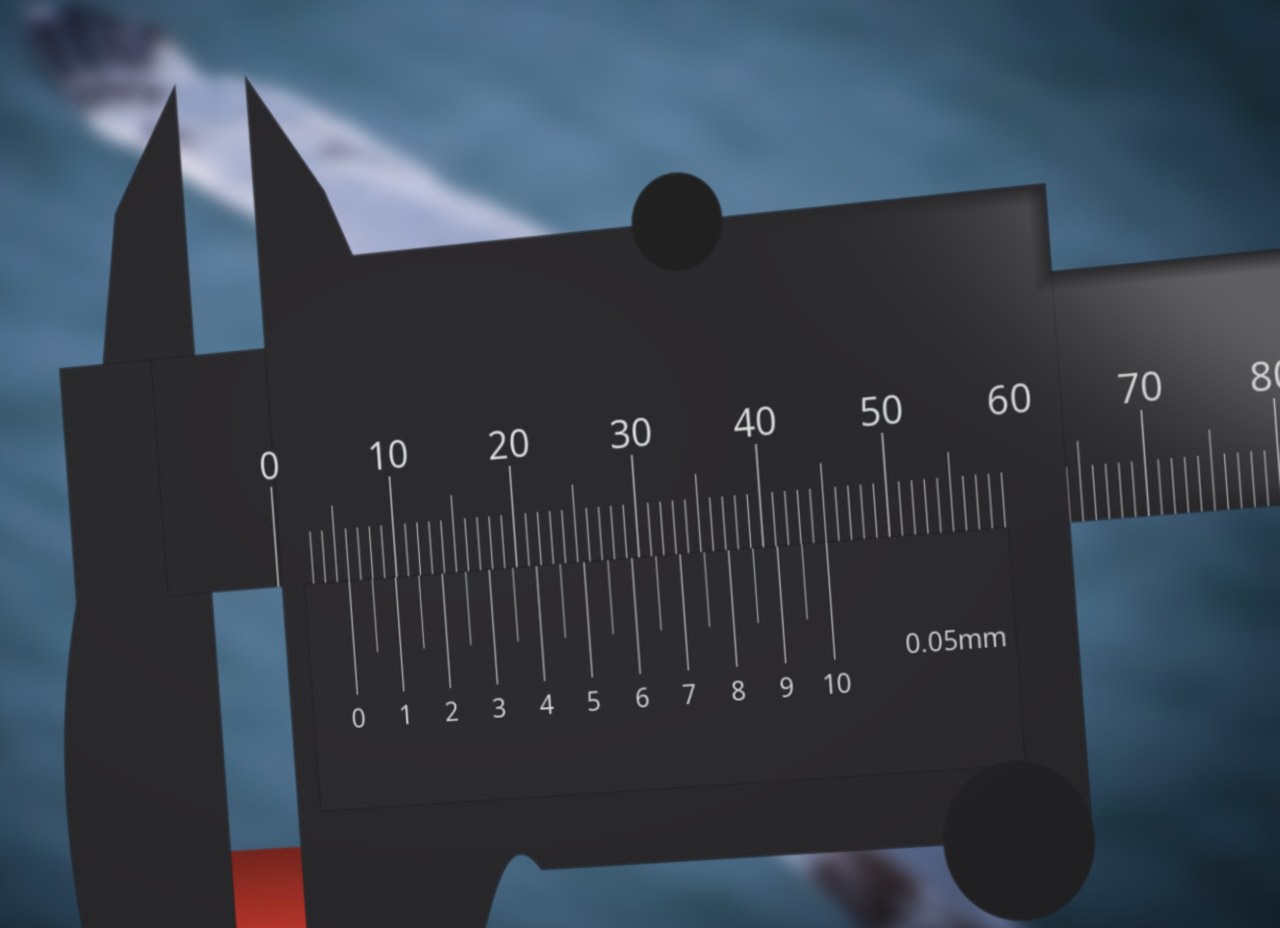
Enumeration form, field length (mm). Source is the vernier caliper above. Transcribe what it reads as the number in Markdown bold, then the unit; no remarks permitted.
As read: **6.0** mm
